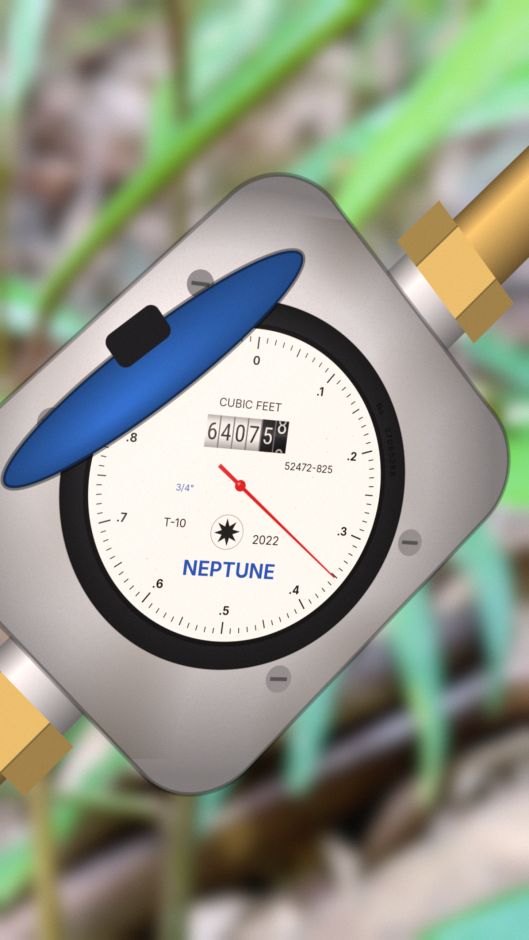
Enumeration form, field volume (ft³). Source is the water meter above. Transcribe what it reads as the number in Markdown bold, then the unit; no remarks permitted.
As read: **640758.35** ft³
